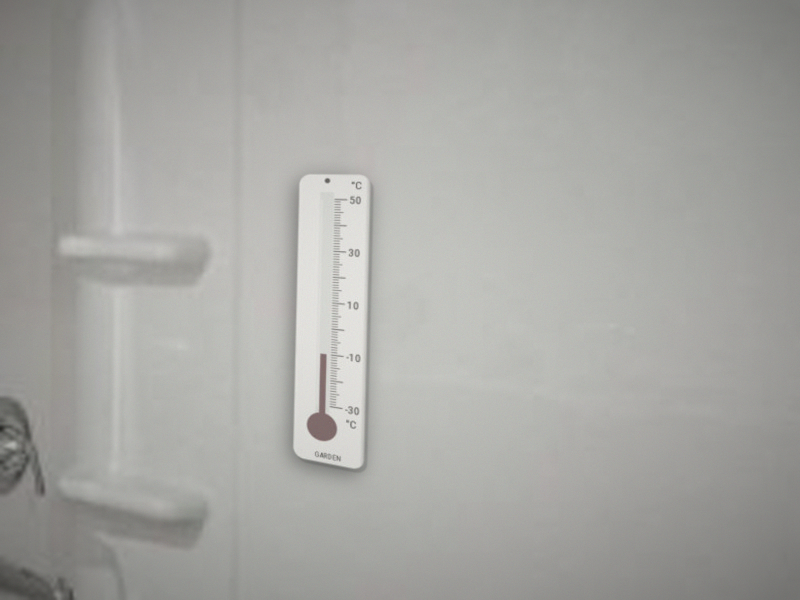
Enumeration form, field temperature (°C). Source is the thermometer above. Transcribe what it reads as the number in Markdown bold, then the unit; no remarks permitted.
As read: **-10** °C
